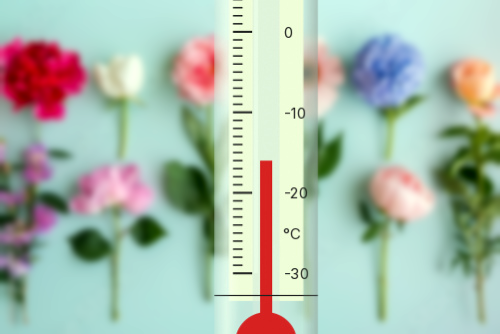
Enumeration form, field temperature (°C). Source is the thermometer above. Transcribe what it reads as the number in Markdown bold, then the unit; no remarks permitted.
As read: **-16** °C
